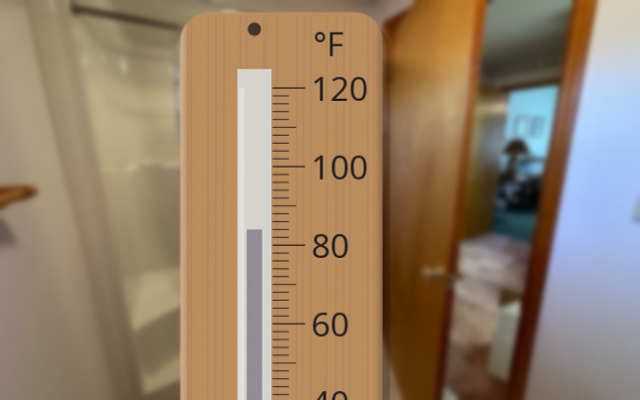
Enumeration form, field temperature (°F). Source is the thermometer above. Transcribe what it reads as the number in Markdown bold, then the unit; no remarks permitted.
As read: **84** °F
